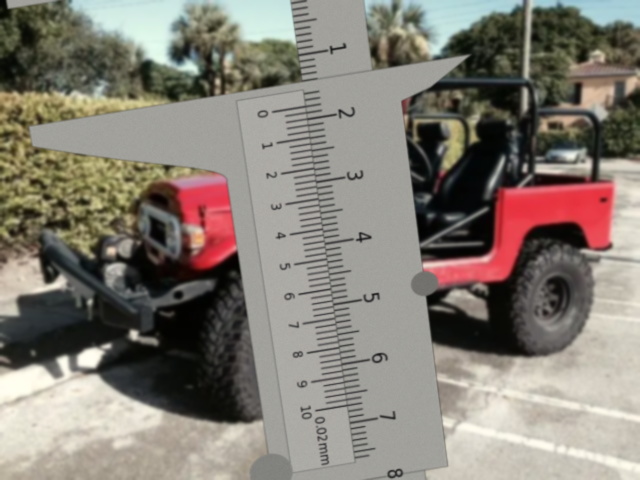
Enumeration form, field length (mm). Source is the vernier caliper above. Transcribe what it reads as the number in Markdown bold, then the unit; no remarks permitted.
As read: **18.0** mm
